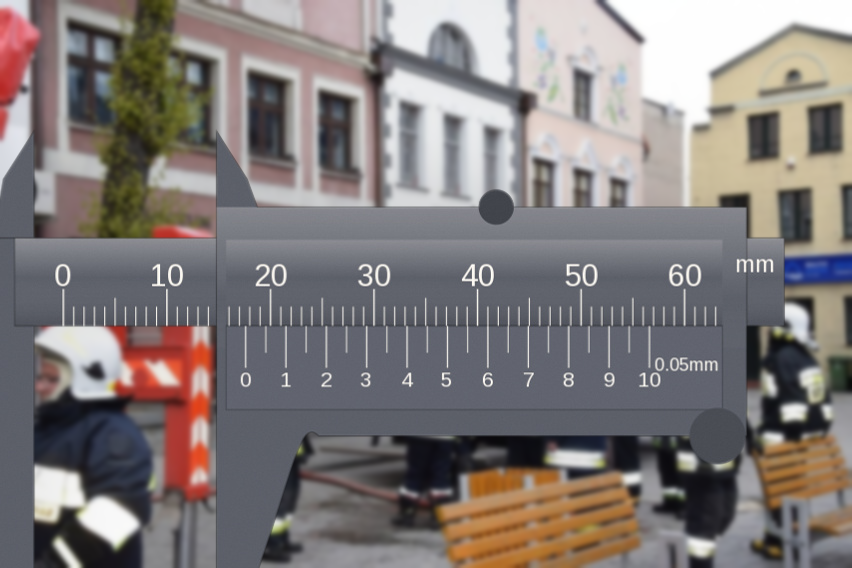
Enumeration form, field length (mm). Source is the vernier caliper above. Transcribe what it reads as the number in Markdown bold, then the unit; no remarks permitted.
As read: **17.6** mm
